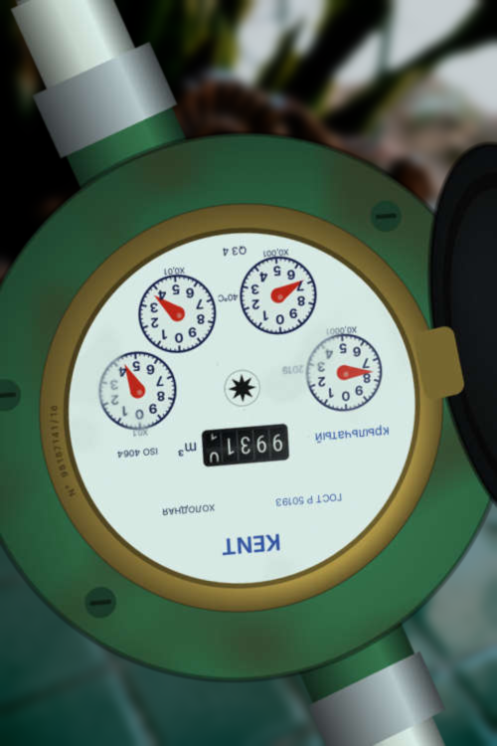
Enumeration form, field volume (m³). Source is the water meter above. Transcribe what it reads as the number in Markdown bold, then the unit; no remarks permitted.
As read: **99310.4367** m³
